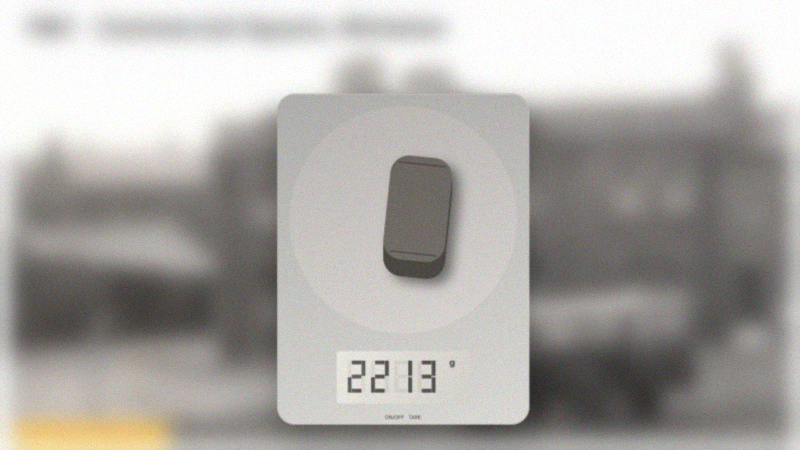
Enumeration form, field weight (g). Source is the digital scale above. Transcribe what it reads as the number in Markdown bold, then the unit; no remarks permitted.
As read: **2213** g
